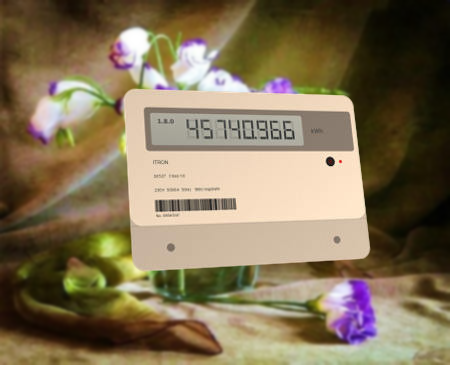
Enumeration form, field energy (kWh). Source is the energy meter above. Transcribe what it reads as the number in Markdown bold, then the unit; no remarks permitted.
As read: **45740.966** kWh
